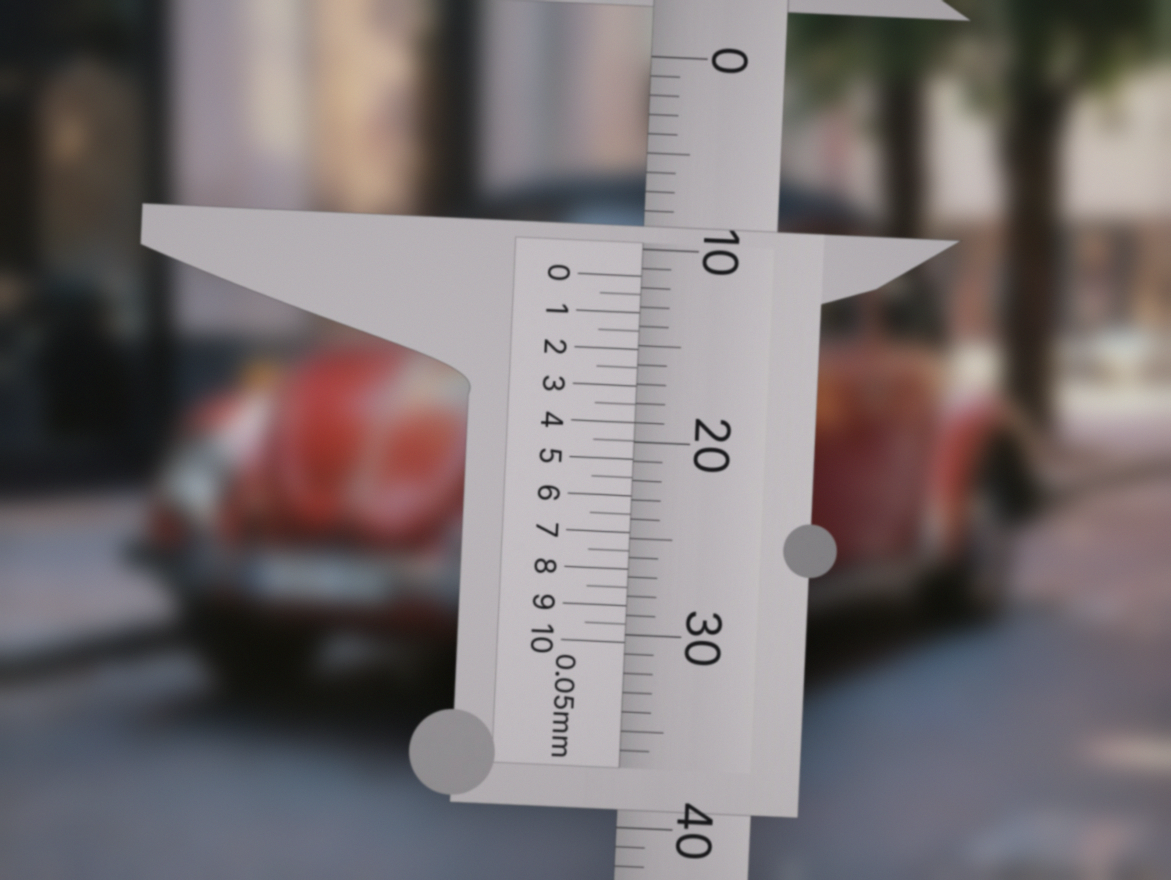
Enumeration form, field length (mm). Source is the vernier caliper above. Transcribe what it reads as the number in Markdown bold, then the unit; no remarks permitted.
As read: **11.4** mm
